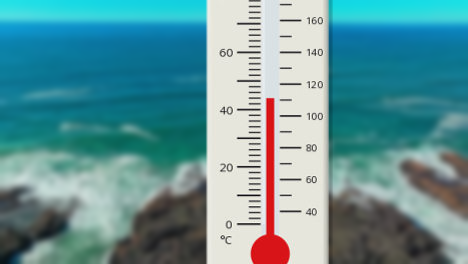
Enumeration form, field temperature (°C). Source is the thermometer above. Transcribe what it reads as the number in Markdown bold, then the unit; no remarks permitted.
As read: **44** °C
